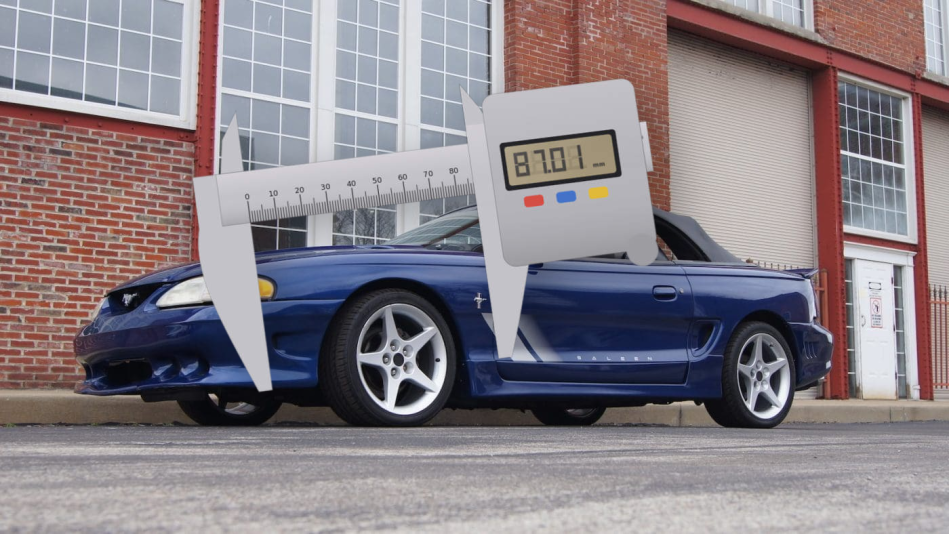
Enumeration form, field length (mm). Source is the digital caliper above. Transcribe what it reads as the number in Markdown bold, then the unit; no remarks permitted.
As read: **87.01** mm
